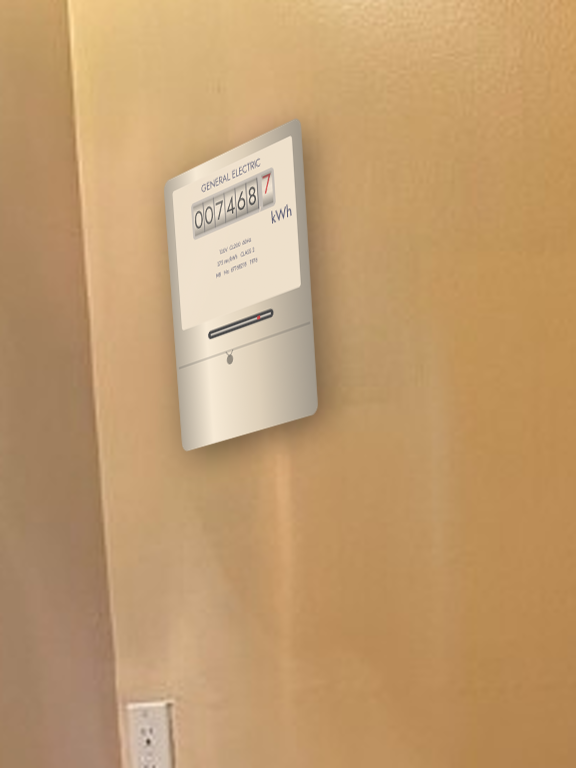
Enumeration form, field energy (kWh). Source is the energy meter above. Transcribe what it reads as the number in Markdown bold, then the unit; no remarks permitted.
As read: **7468.7** kWh
